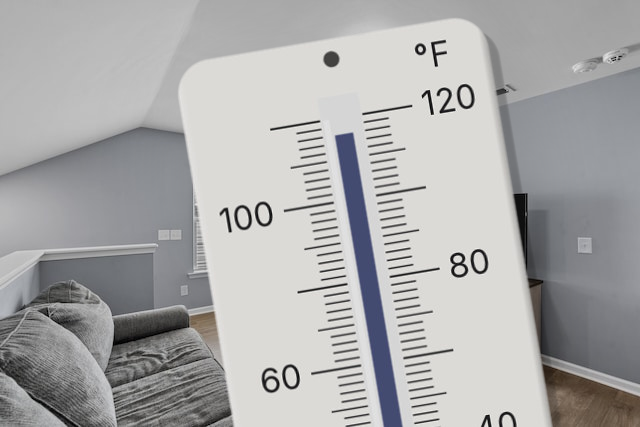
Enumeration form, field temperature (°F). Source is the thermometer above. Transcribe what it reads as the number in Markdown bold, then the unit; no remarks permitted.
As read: **116** °F
